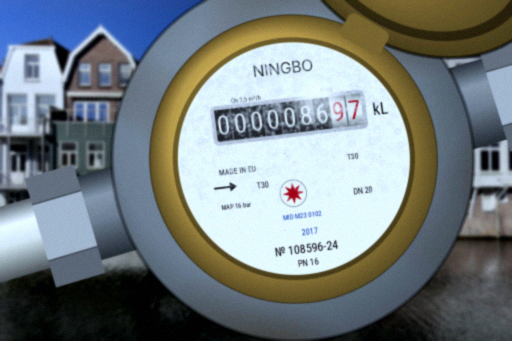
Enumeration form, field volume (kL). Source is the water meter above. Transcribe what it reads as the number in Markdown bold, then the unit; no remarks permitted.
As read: **86.97** kL
